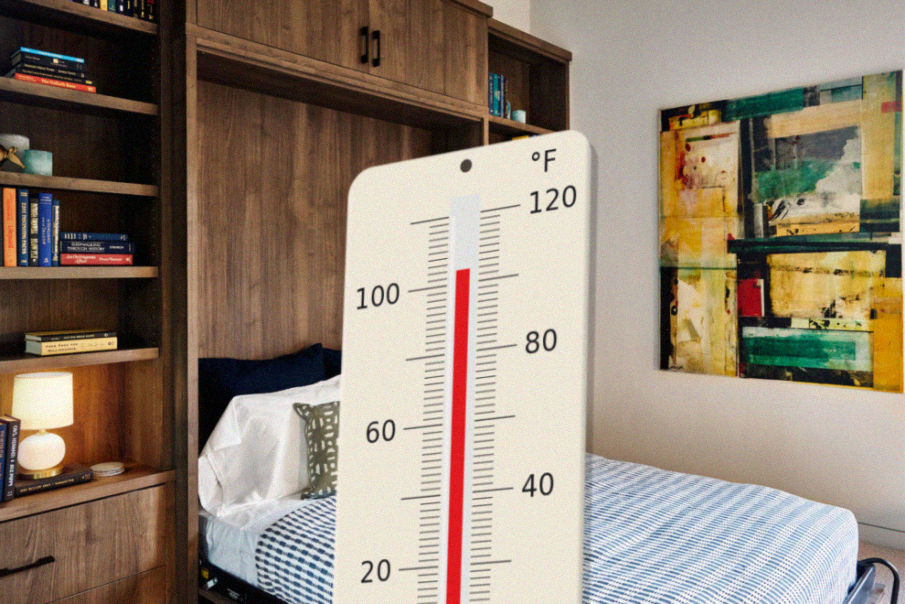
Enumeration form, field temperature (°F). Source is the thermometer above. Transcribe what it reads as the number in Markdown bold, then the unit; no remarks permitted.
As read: **104** °F
